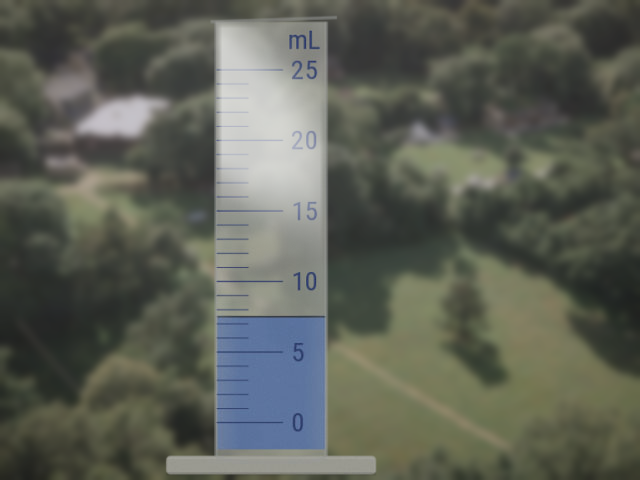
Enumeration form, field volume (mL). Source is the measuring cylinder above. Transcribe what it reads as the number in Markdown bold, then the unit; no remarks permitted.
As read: **7.5** mL
